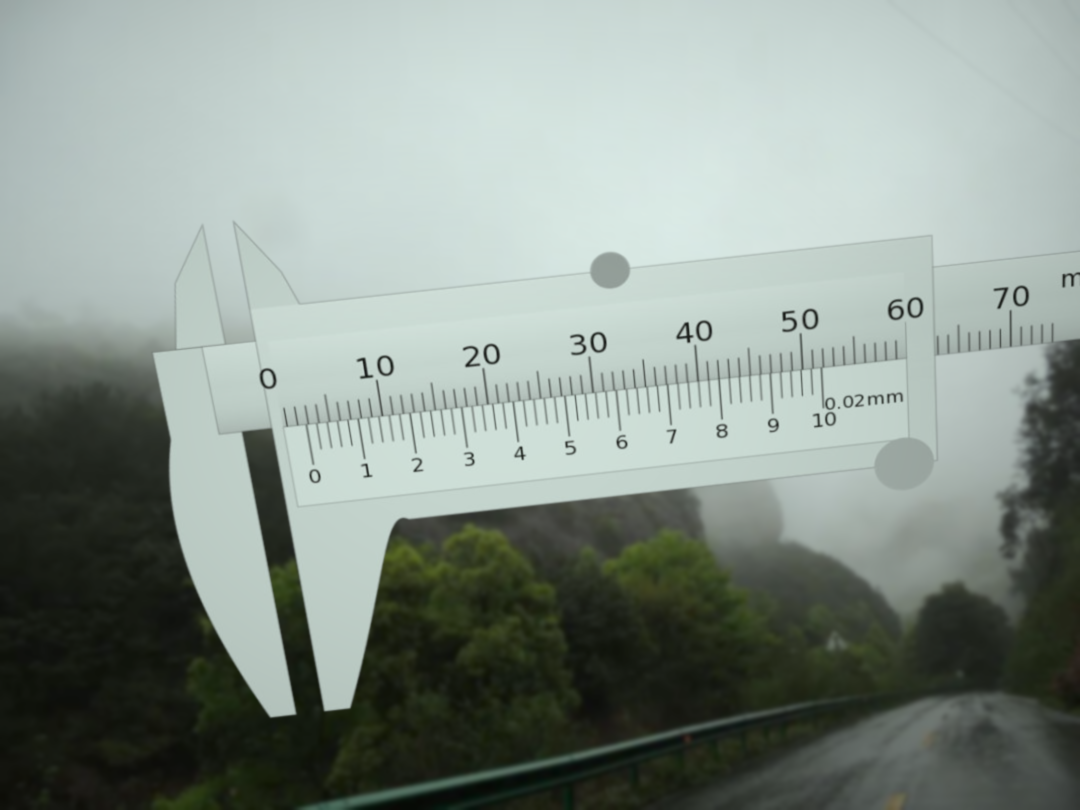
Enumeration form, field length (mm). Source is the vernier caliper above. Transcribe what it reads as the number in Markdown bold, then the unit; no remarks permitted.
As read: **2.8** mm
